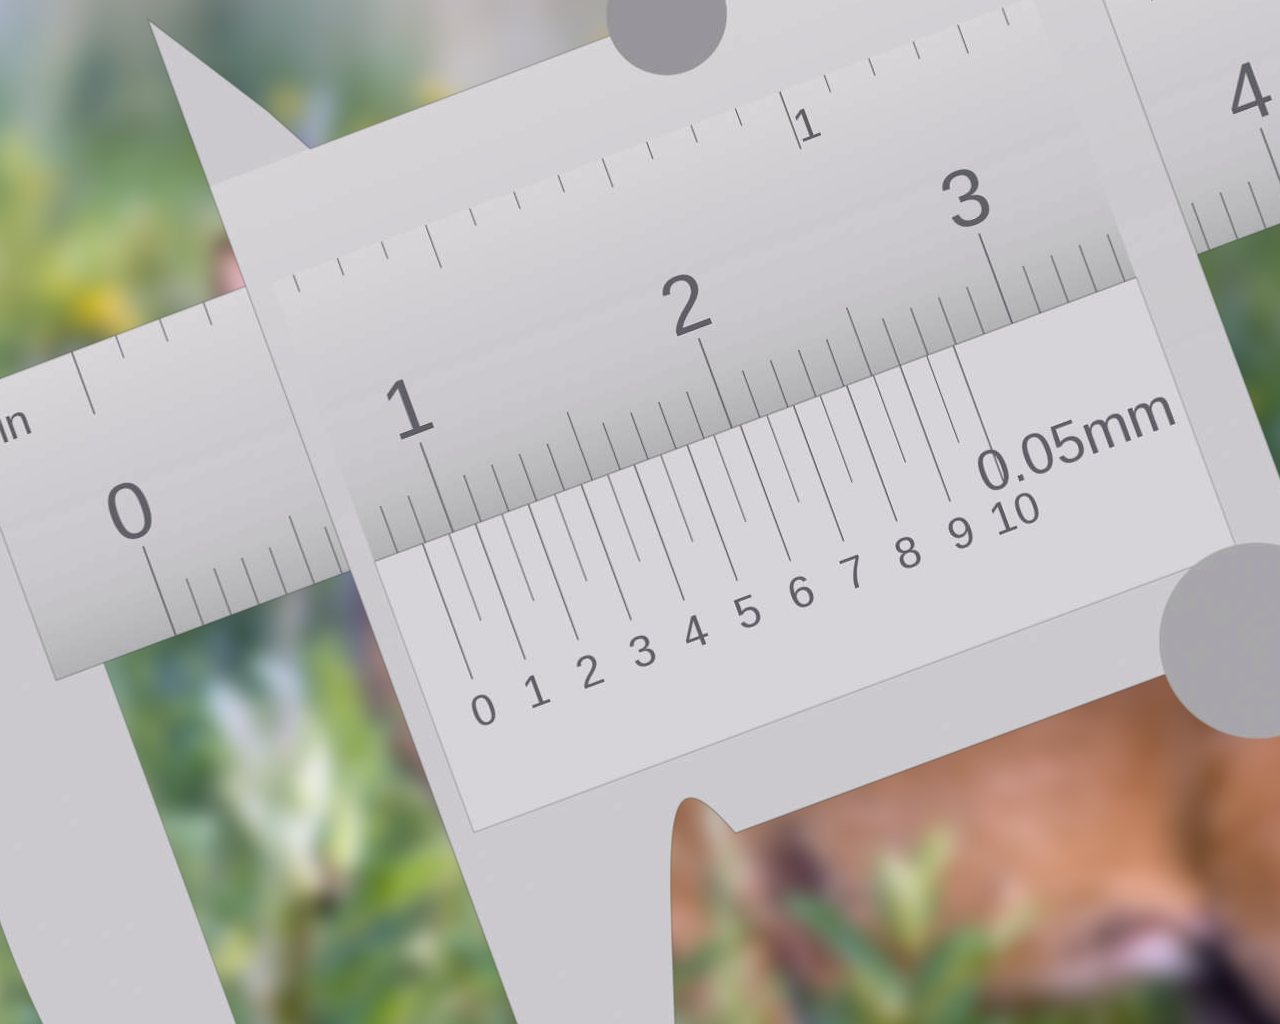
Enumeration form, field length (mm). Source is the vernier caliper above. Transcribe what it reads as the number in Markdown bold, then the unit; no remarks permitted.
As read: **8.90** mm
